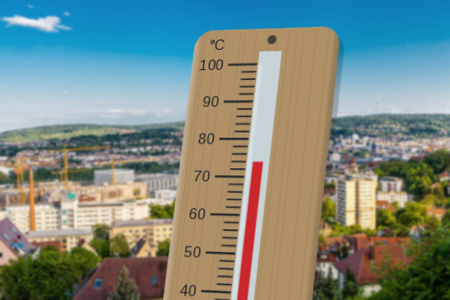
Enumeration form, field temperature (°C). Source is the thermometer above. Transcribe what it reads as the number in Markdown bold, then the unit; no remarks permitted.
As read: **74** °C
